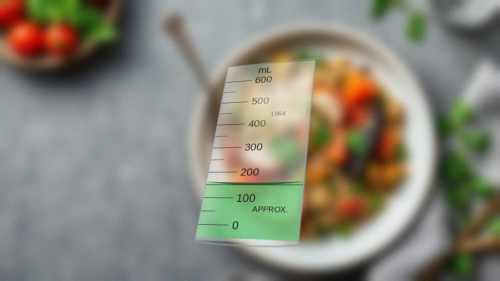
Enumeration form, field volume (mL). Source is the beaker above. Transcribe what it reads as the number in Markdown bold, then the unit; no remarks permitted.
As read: **150** mL
